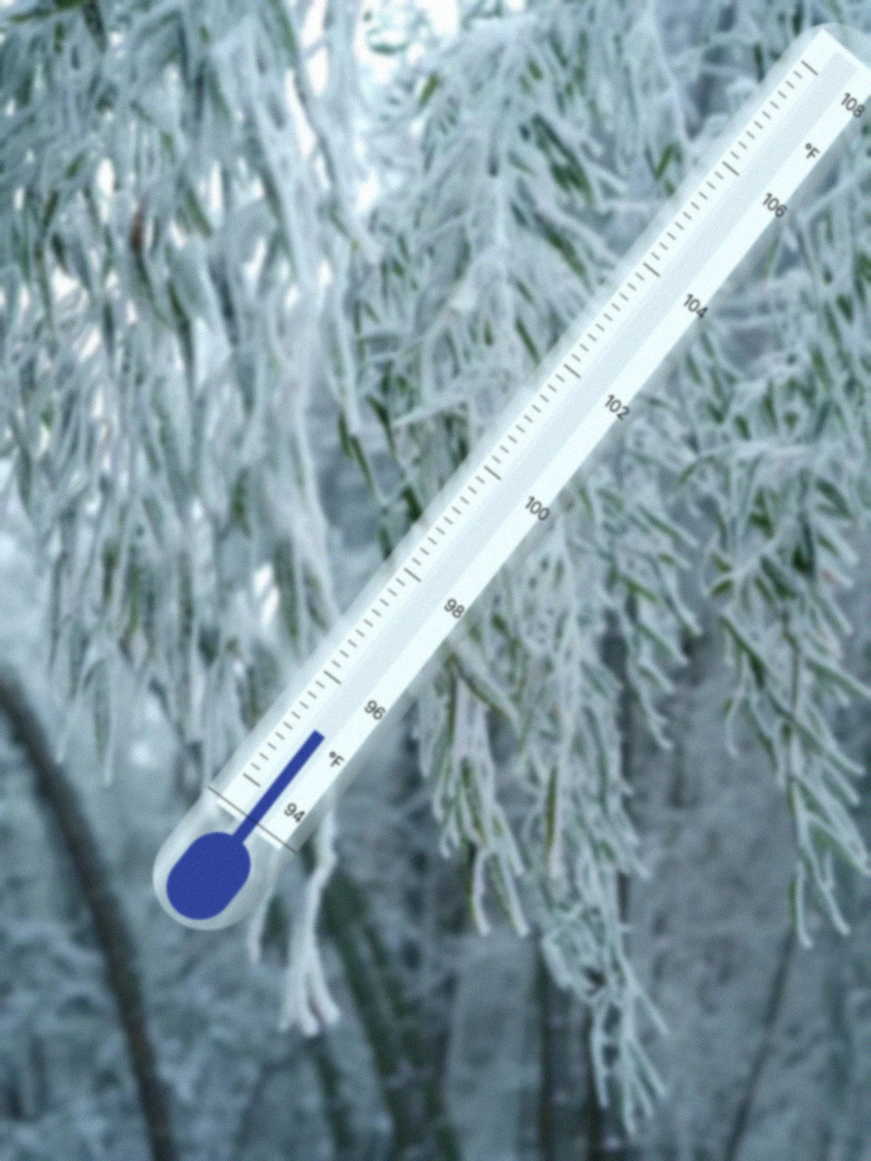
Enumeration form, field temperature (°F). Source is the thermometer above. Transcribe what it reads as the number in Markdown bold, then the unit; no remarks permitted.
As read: **95.2** °F
